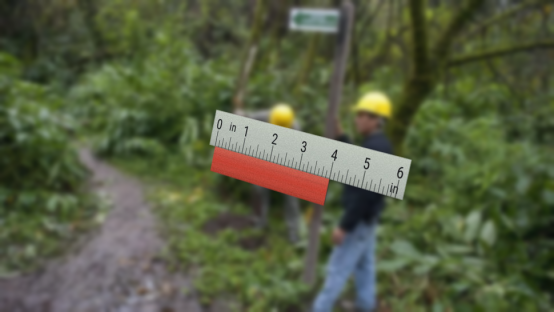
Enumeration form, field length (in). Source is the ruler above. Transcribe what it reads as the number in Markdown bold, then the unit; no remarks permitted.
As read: **4** in
